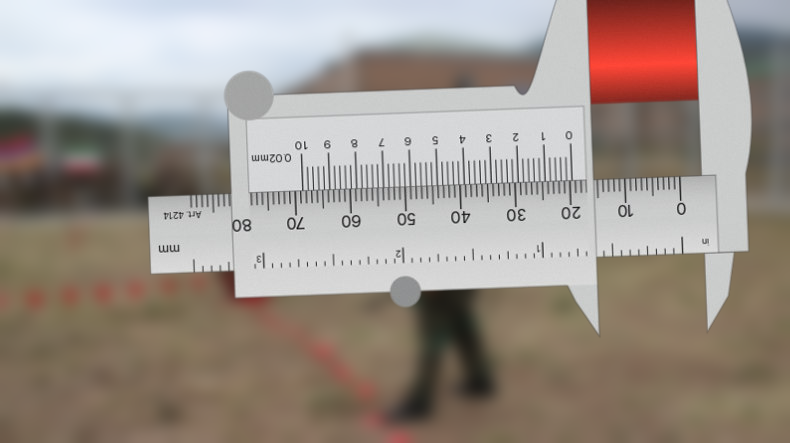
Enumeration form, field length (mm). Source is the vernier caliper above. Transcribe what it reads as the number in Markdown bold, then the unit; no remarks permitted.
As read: **19.6** mm
